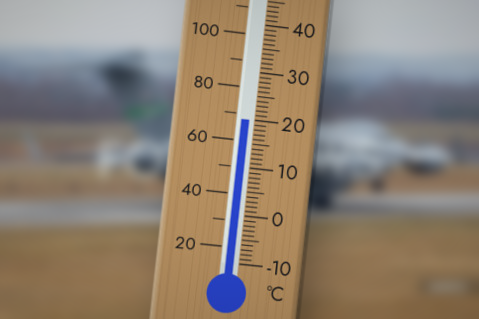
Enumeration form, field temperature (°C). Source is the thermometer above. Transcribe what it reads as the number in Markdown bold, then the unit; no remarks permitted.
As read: **20** °C
